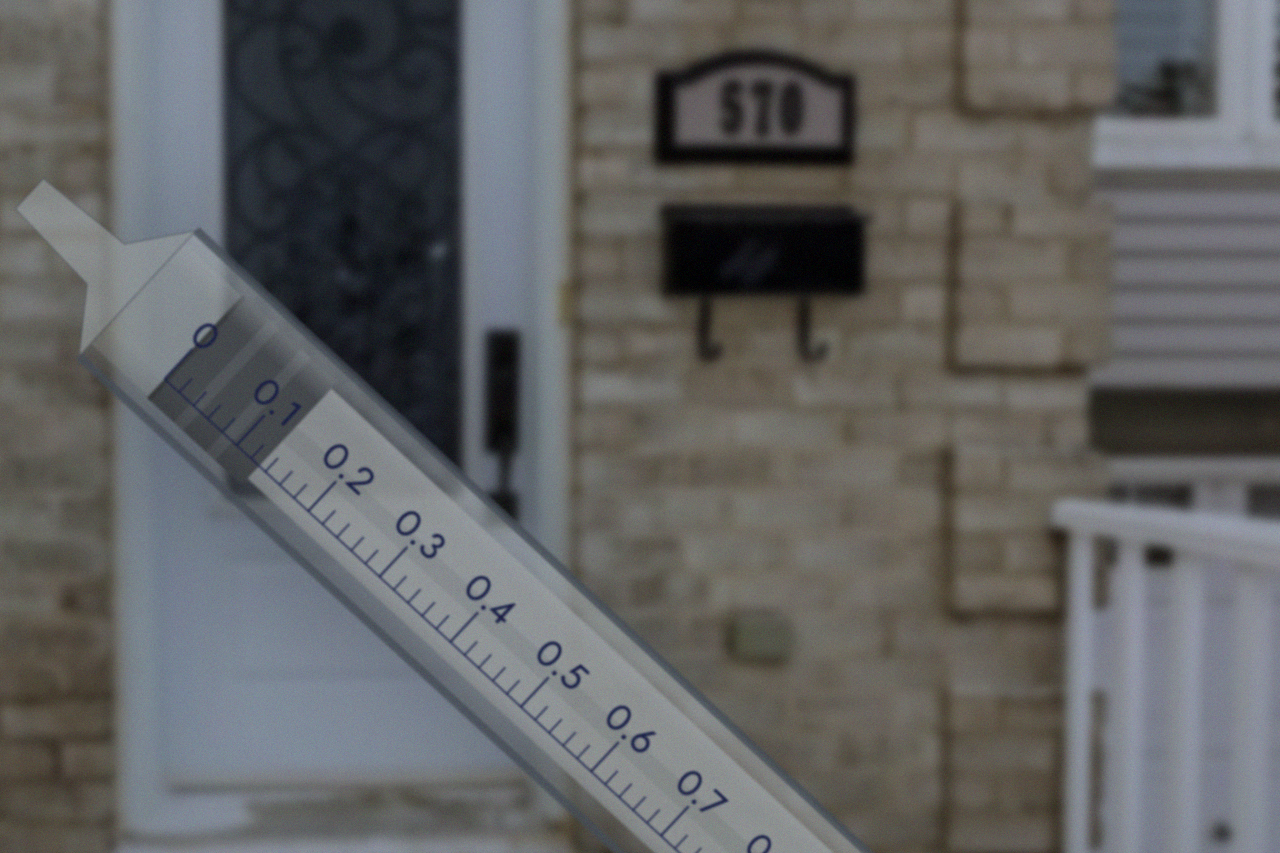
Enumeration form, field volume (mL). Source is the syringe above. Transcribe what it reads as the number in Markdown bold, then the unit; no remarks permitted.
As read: **0** mL
